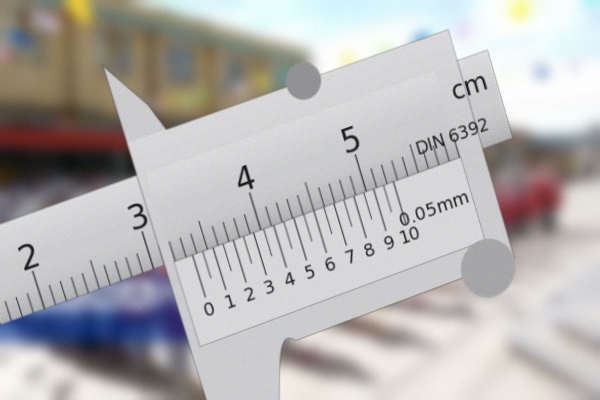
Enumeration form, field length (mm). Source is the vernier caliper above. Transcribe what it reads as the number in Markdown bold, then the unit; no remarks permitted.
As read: **33.6** mm
